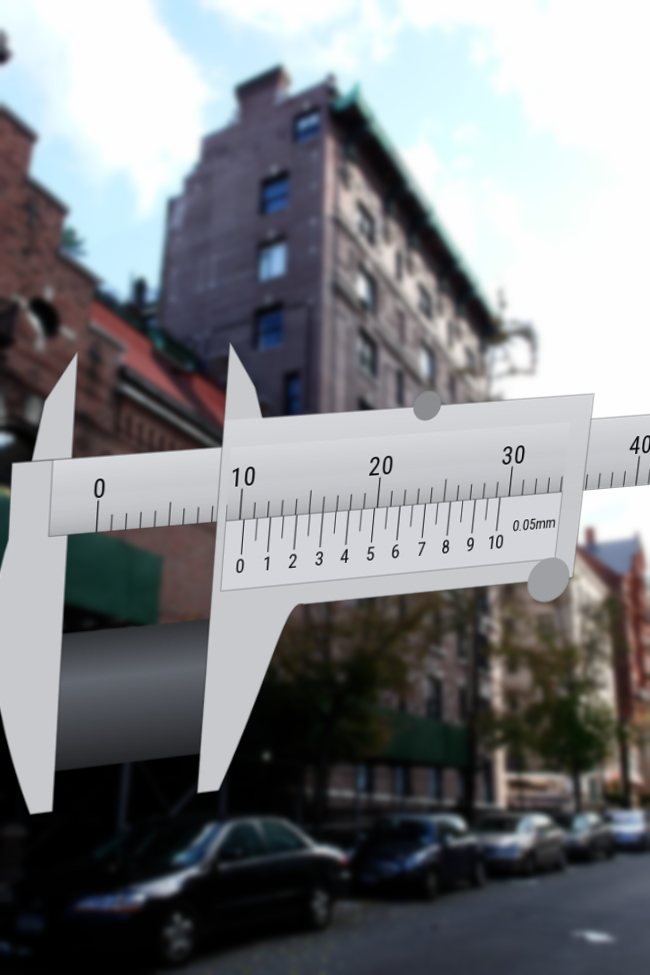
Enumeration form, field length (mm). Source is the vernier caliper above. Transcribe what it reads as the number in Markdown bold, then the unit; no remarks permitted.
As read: **10.3** mm
